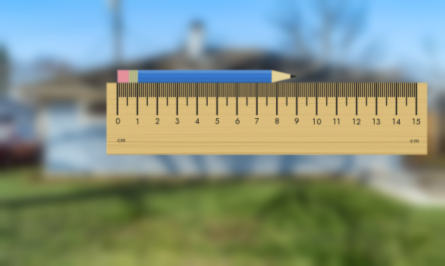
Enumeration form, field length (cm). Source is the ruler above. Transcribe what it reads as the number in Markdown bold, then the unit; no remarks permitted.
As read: **9** cm
